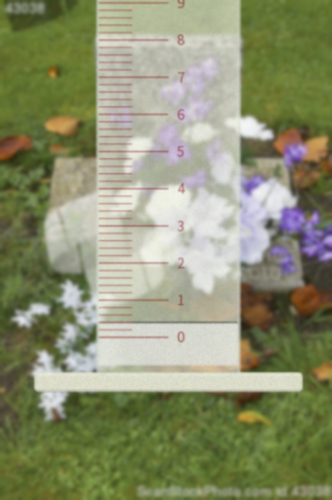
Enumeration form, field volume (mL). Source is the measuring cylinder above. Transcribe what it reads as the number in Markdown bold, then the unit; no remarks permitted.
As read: **0.4** mL
